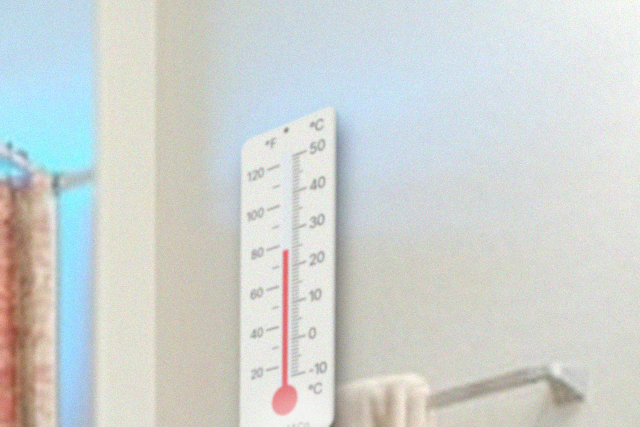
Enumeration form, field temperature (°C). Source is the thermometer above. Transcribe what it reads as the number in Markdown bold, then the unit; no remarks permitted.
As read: **25** °C
